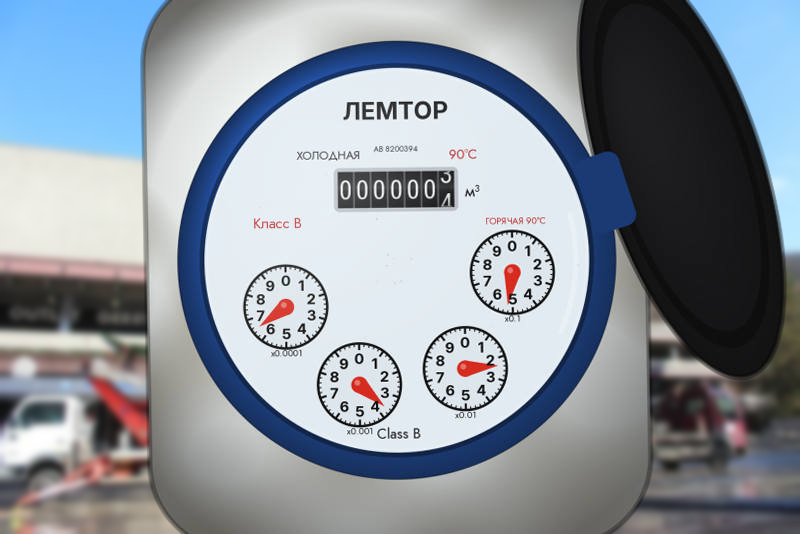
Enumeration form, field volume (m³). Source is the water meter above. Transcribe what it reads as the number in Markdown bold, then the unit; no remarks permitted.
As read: **3.5236** m³
